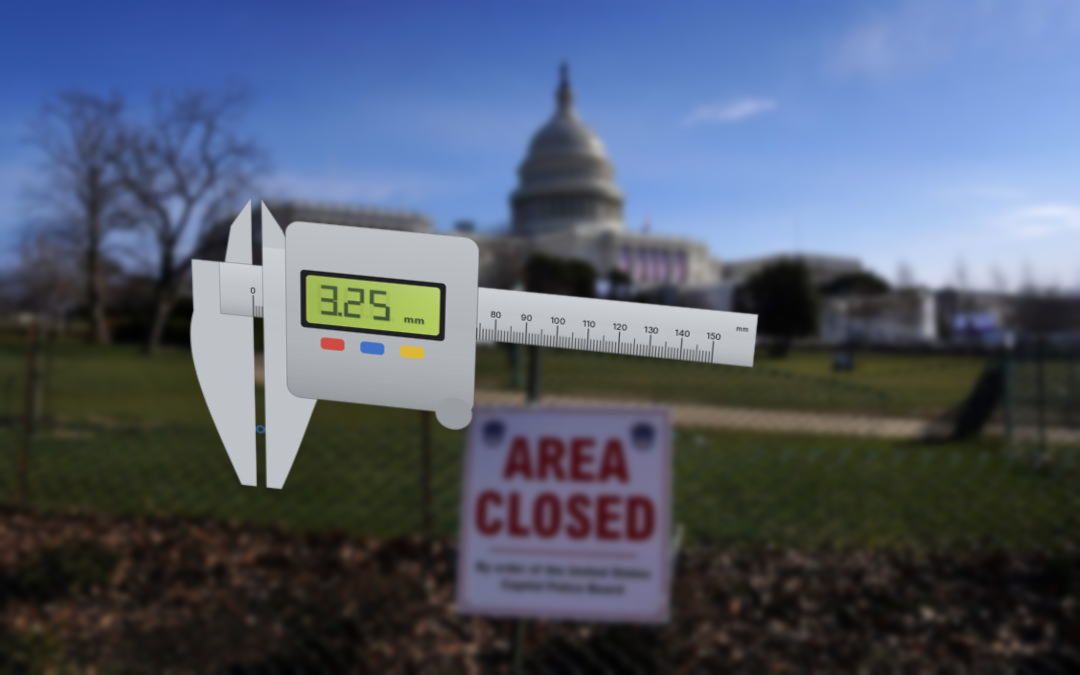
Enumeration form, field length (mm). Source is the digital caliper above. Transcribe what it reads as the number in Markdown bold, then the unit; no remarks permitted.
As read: **3.25** mm
